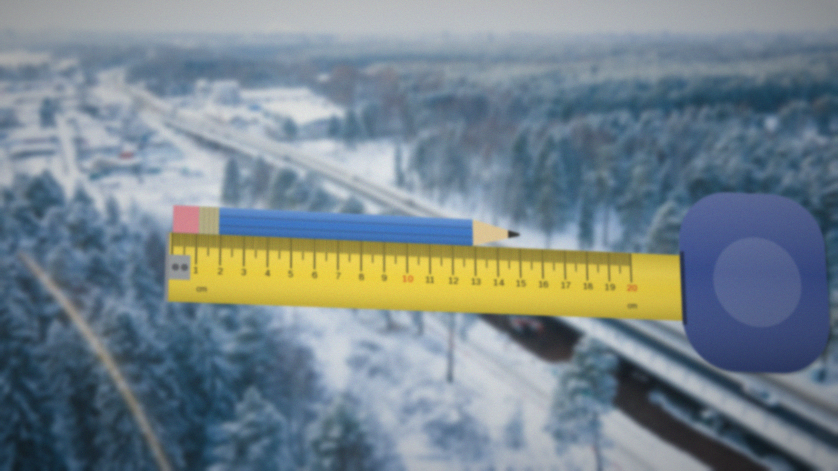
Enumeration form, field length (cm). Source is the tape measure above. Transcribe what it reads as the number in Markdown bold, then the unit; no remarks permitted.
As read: **15** cm
